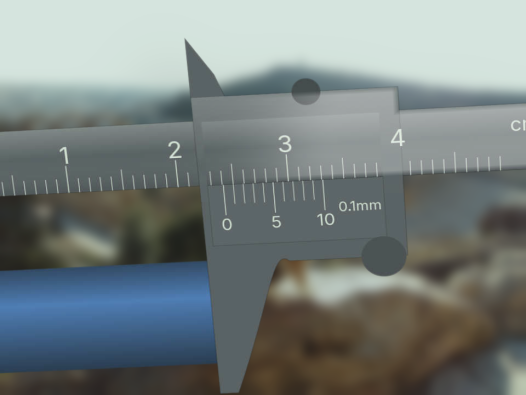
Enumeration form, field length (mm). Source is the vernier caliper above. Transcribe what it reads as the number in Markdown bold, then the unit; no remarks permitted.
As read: **24.1** mm
